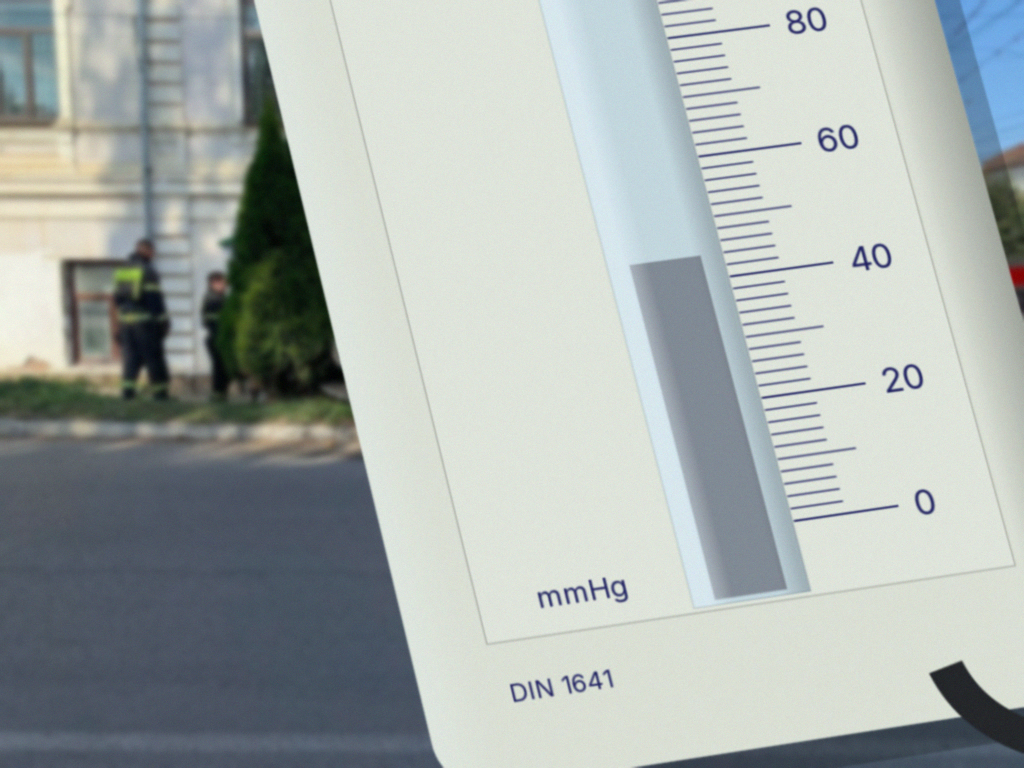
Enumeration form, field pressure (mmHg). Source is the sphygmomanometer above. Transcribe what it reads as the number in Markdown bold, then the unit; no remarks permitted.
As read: **44** mmHg
